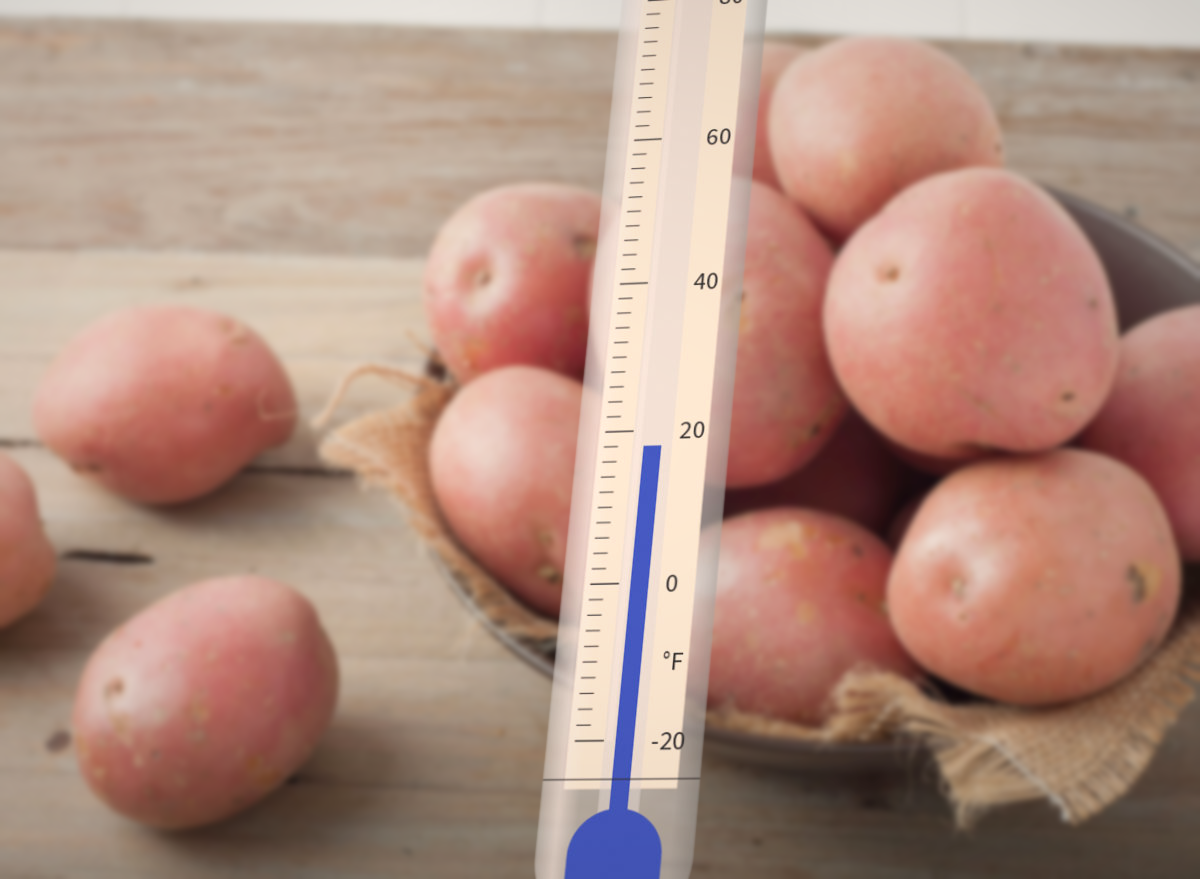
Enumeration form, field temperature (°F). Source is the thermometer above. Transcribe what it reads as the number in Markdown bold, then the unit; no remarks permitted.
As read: **18** °F
